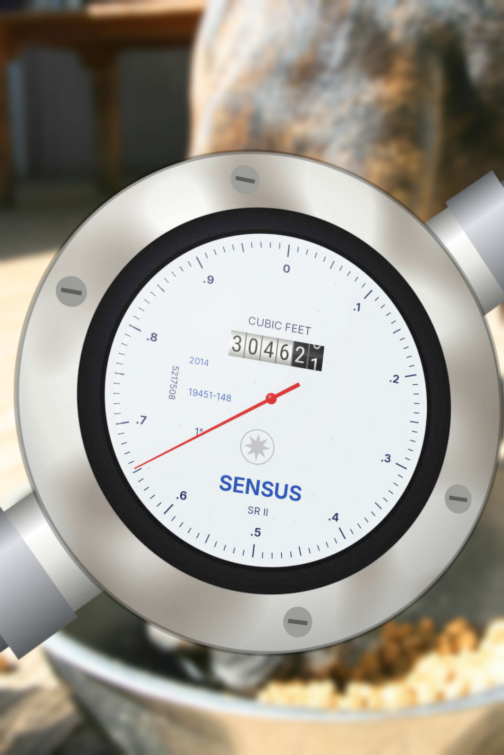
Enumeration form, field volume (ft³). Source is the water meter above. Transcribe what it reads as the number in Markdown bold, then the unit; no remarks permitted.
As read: **304620.65** ft³
